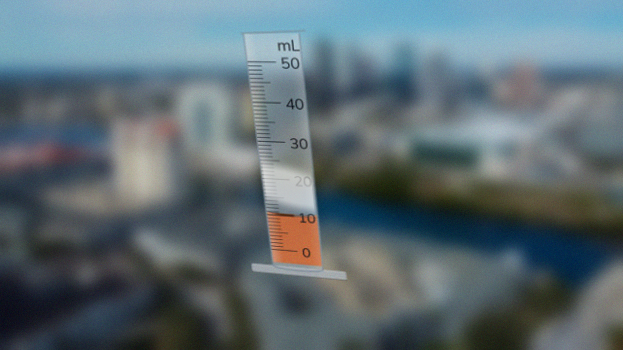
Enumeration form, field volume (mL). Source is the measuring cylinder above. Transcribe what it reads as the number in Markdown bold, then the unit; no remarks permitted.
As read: **10** mL
